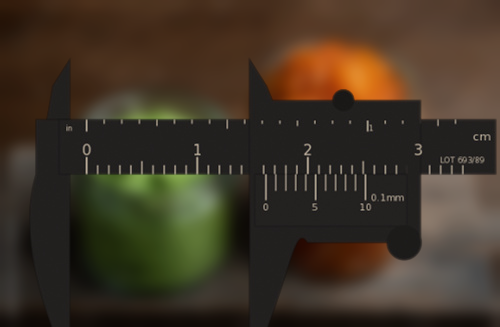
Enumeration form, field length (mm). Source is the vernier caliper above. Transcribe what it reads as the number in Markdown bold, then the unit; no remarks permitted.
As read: **16.2** mm
